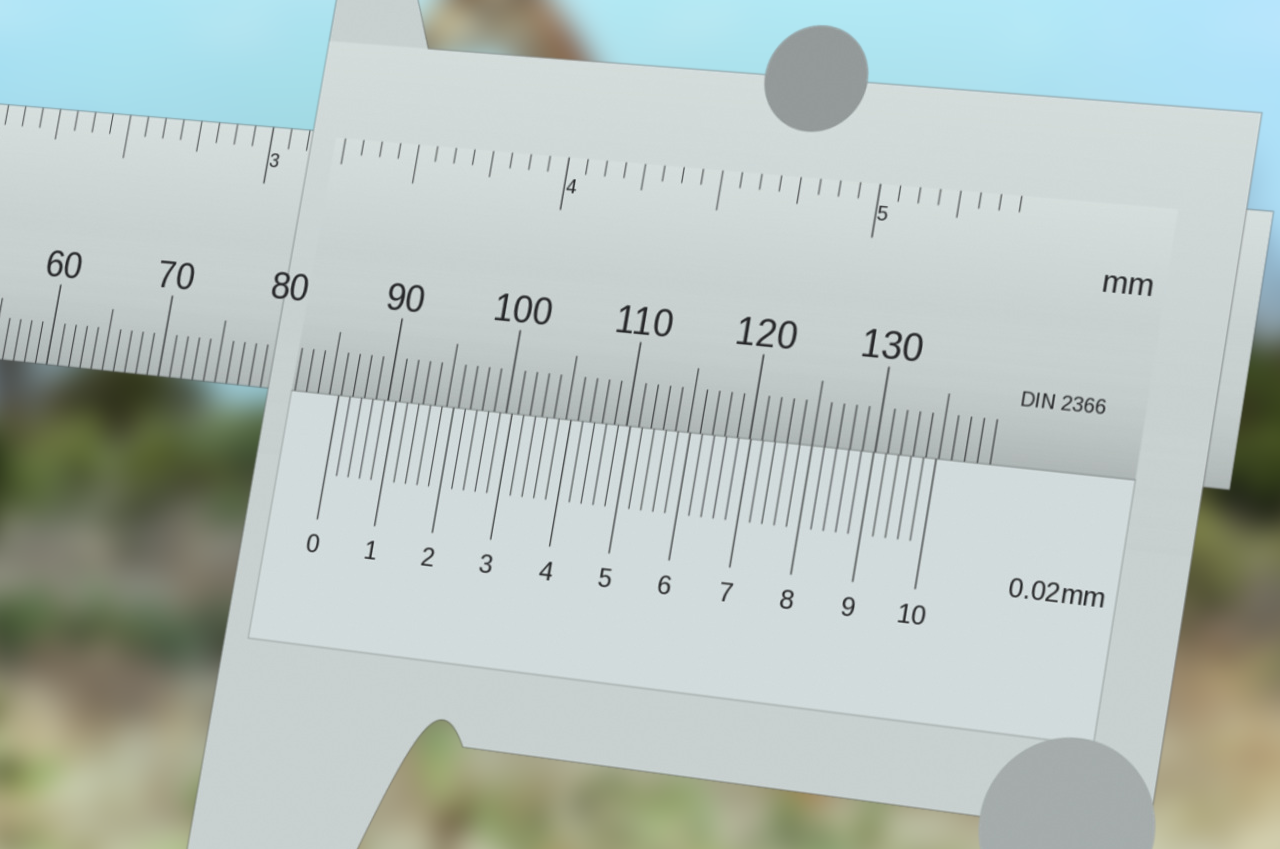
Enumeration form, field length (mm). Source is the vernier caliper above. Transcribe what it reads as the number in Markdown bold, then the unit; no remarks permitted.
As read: **85.8** mm
